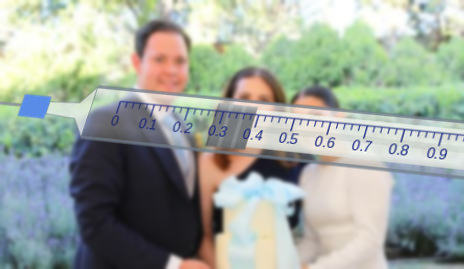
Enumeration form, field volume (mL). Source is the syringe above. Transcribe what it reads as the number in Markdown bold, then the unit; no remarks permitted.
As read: **0.28** mL
